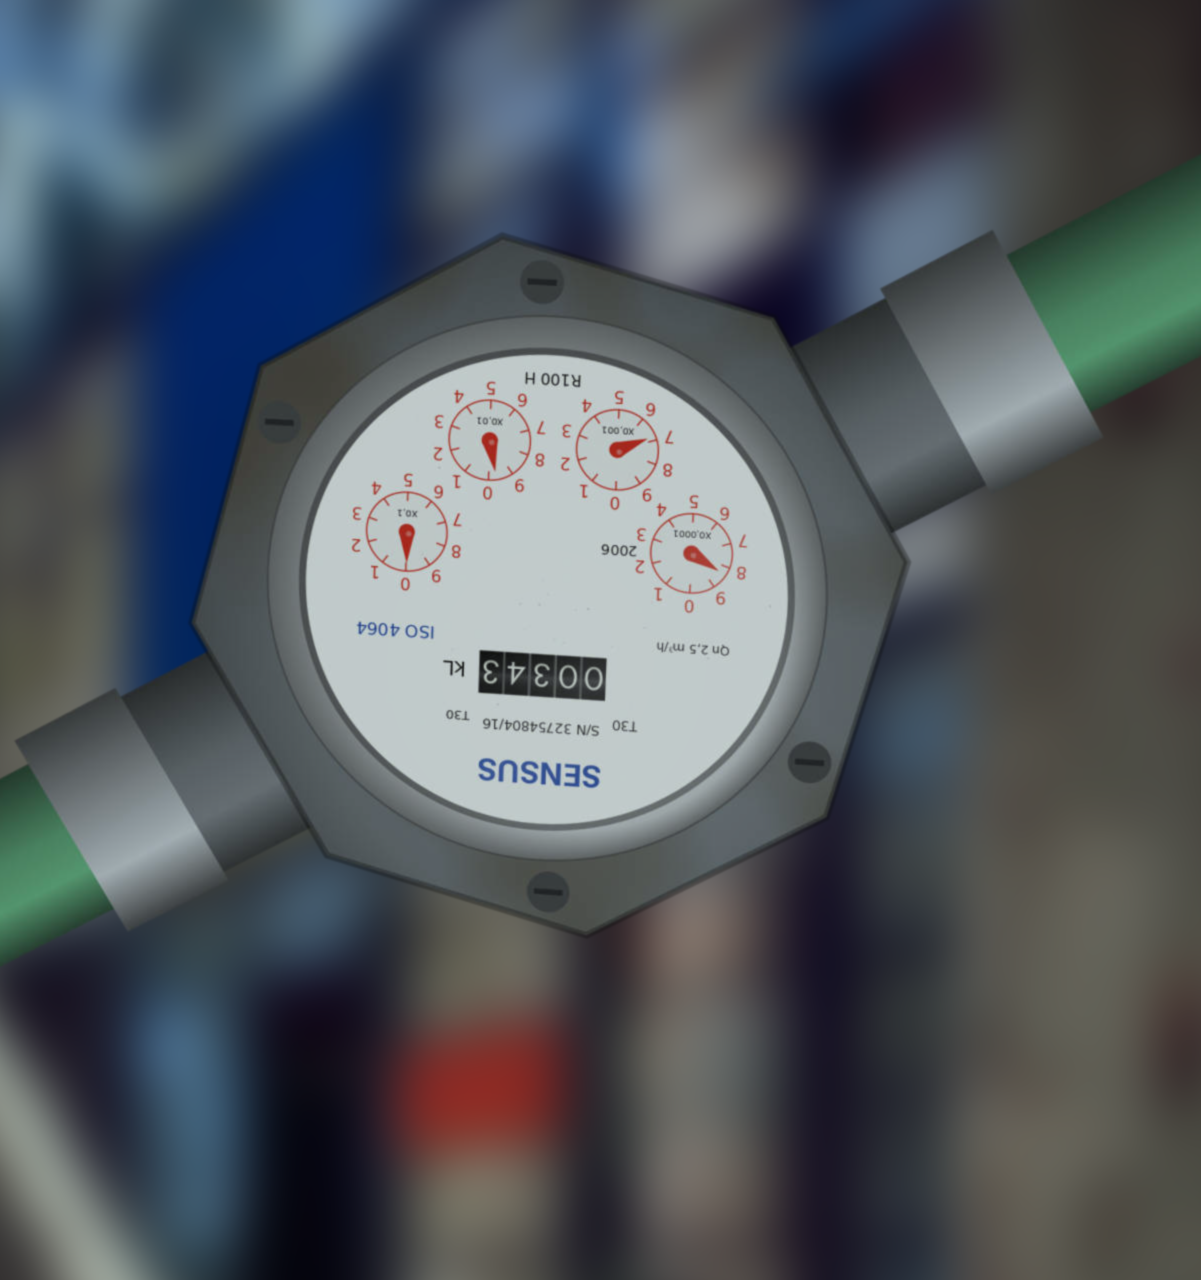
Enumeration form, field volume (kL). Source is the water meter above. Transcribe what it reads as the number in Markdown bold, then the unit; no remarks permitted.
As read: **342.9968** kL
